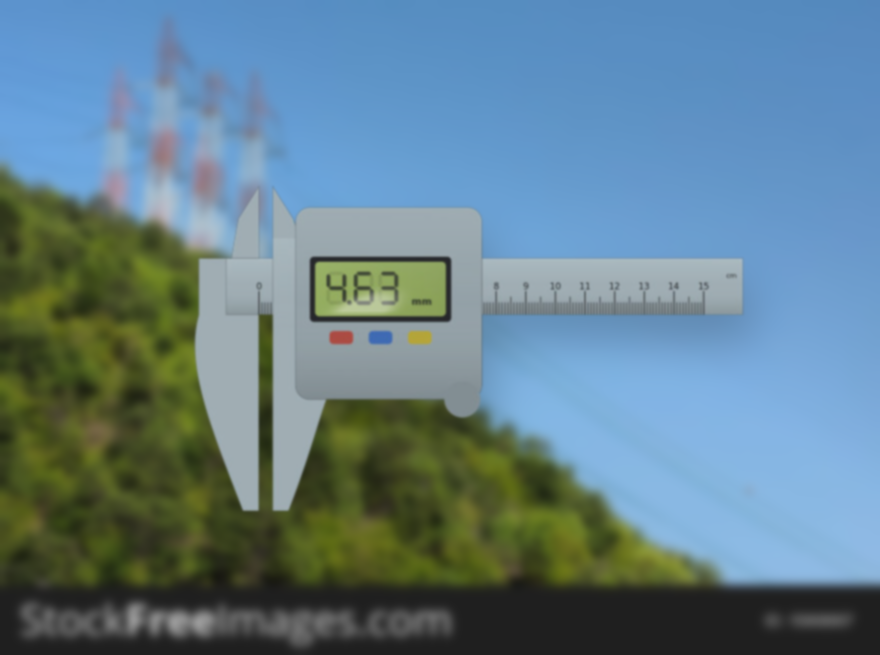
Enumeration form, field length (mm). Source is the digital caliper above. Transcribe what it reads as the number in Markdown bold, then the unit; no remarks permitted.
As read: **4.63** mm
